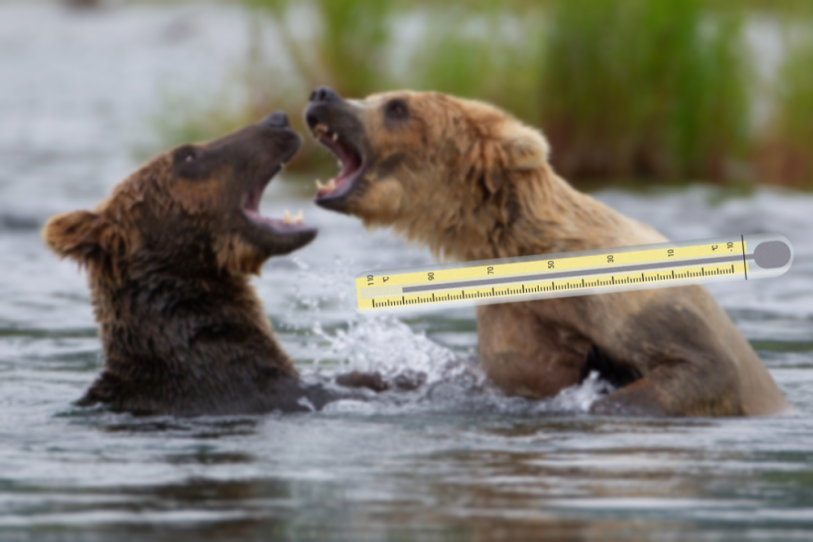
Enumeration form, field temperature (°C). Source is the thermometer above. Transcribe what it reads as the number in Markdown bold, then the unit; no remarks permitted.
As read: **100** °C
